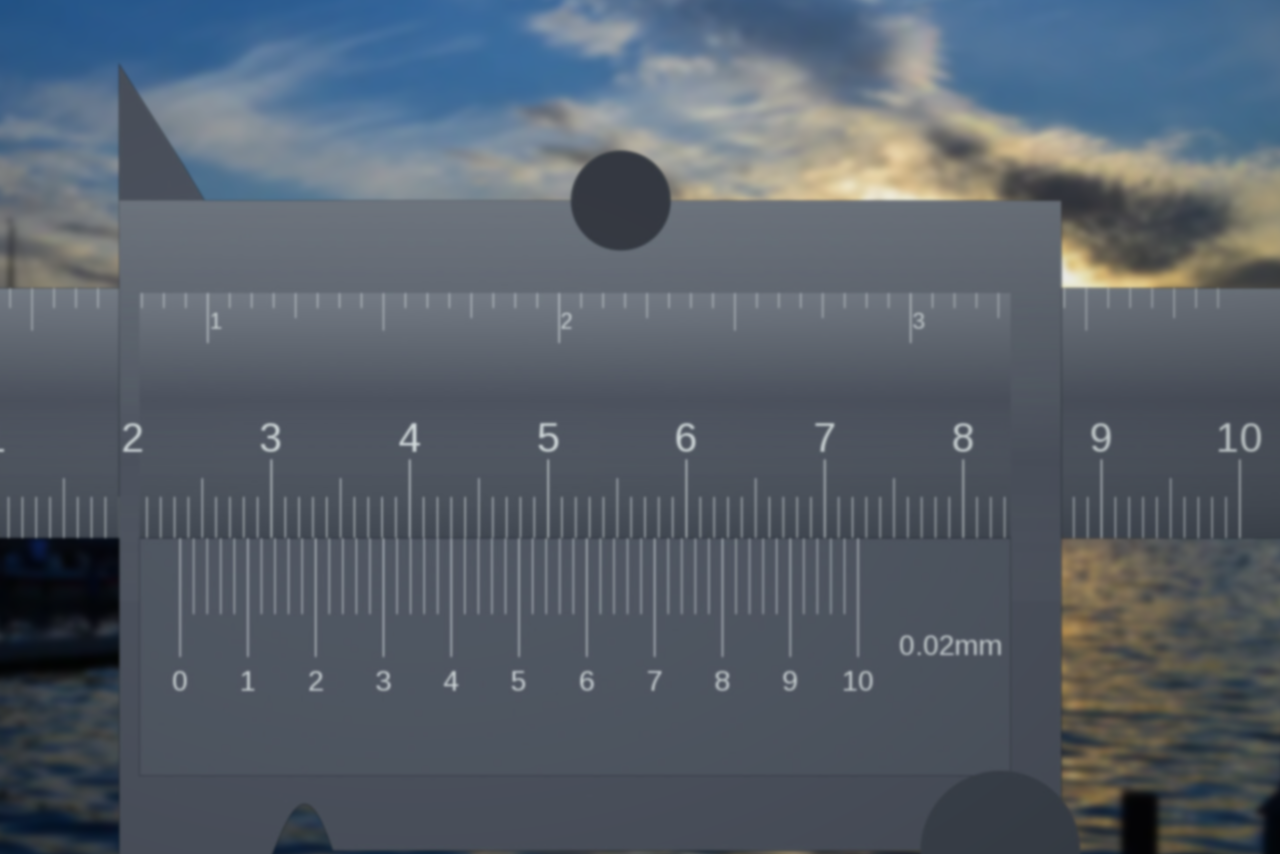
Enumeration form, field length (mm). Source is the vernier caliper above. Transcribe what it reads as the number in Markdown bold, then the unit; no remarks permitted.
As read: **23.4** mm
